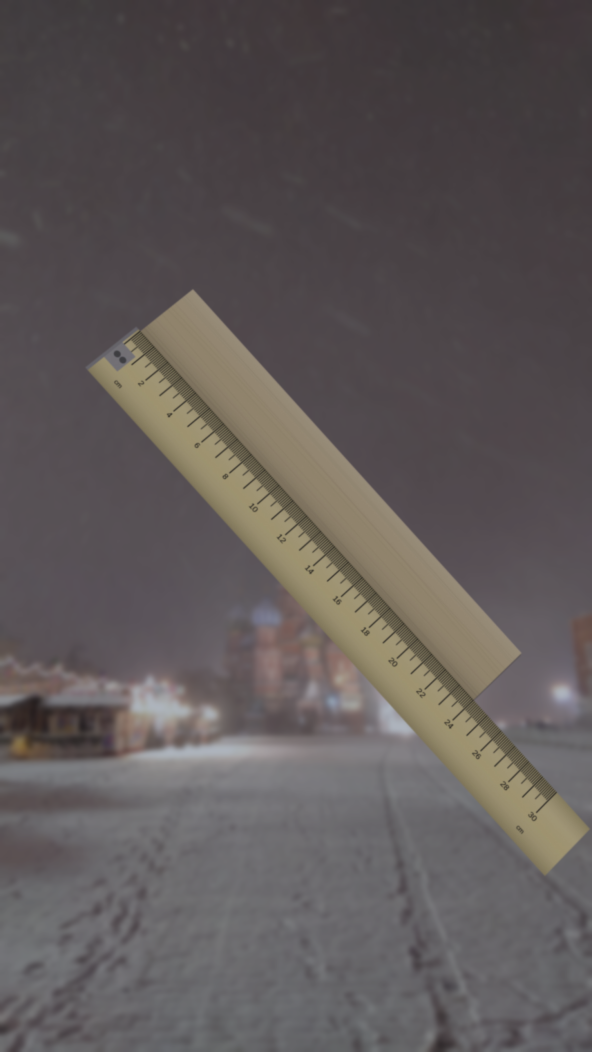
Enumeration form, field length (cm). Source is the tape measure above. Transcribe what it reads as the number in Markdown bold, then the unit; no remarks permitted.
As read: **24** cm
